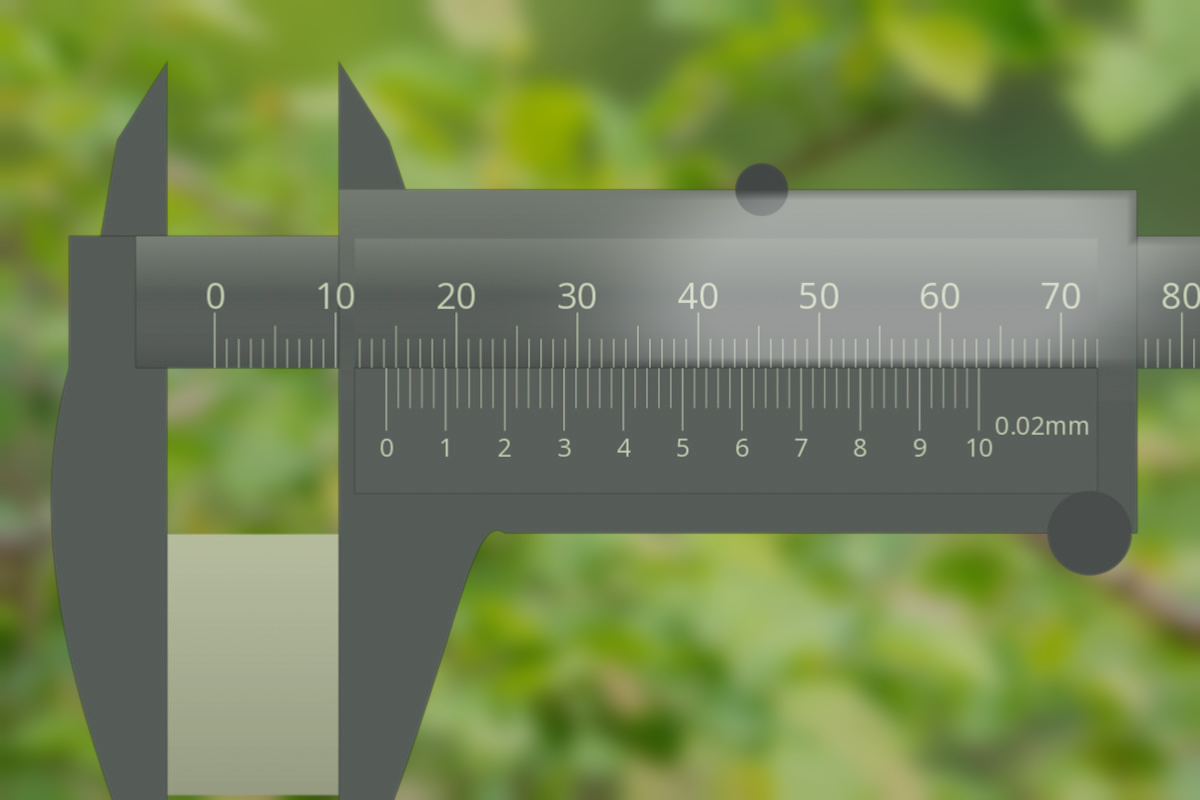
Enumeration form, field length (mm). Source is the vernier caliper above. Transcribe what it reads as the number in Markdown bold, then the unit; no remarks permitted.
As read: **14.2** mm
